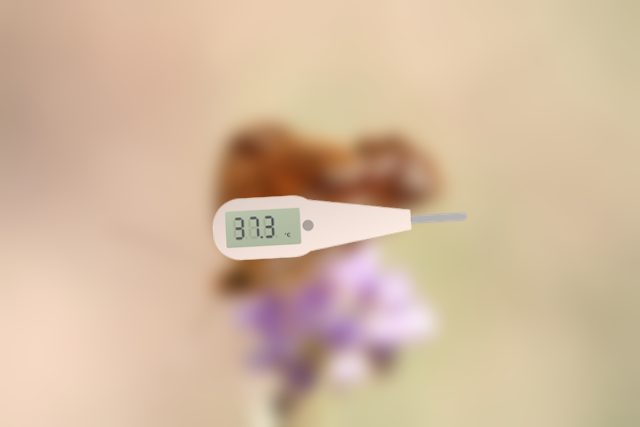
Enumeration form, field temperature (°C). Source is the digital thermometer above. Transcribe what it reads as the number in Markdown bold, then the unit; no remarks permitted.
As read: **37.3** °C
